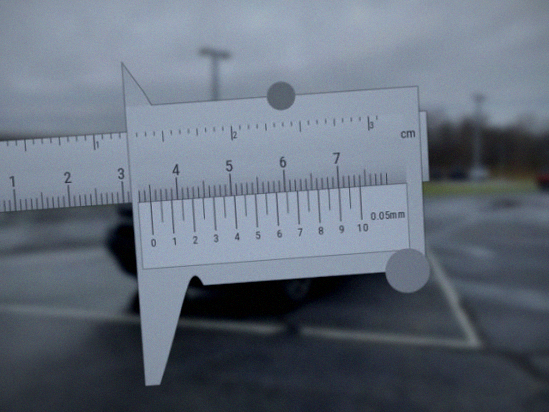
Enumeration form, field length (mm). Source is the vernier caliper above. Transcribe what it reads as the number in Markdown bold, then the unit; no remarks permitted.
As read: **35.0** mm
